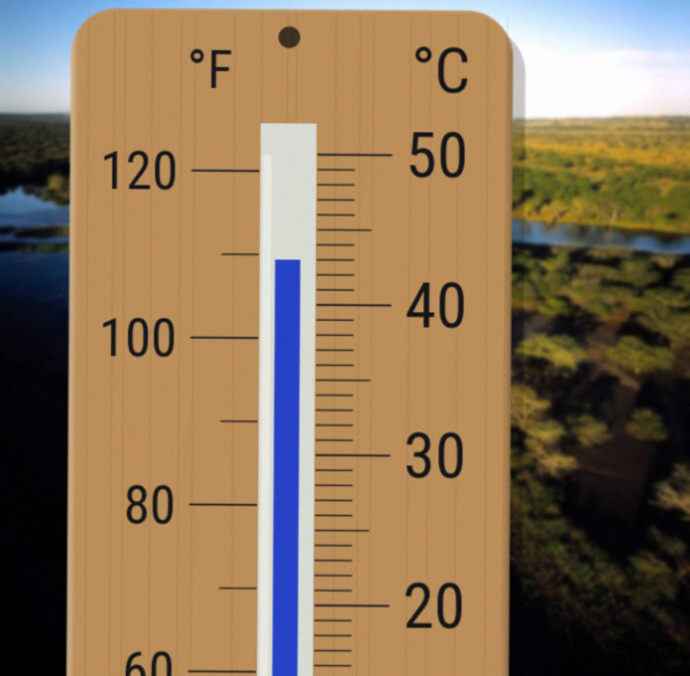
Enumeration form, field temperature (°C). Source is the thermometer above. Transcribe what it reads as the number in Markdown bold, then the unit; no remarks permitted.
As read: **43** °C
